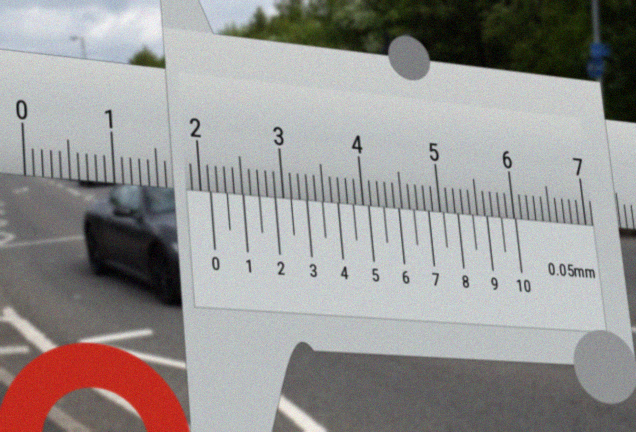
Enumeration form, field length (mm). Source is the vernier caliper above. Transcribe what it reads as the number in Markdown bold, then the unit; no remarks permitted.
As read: **21.2** mm
